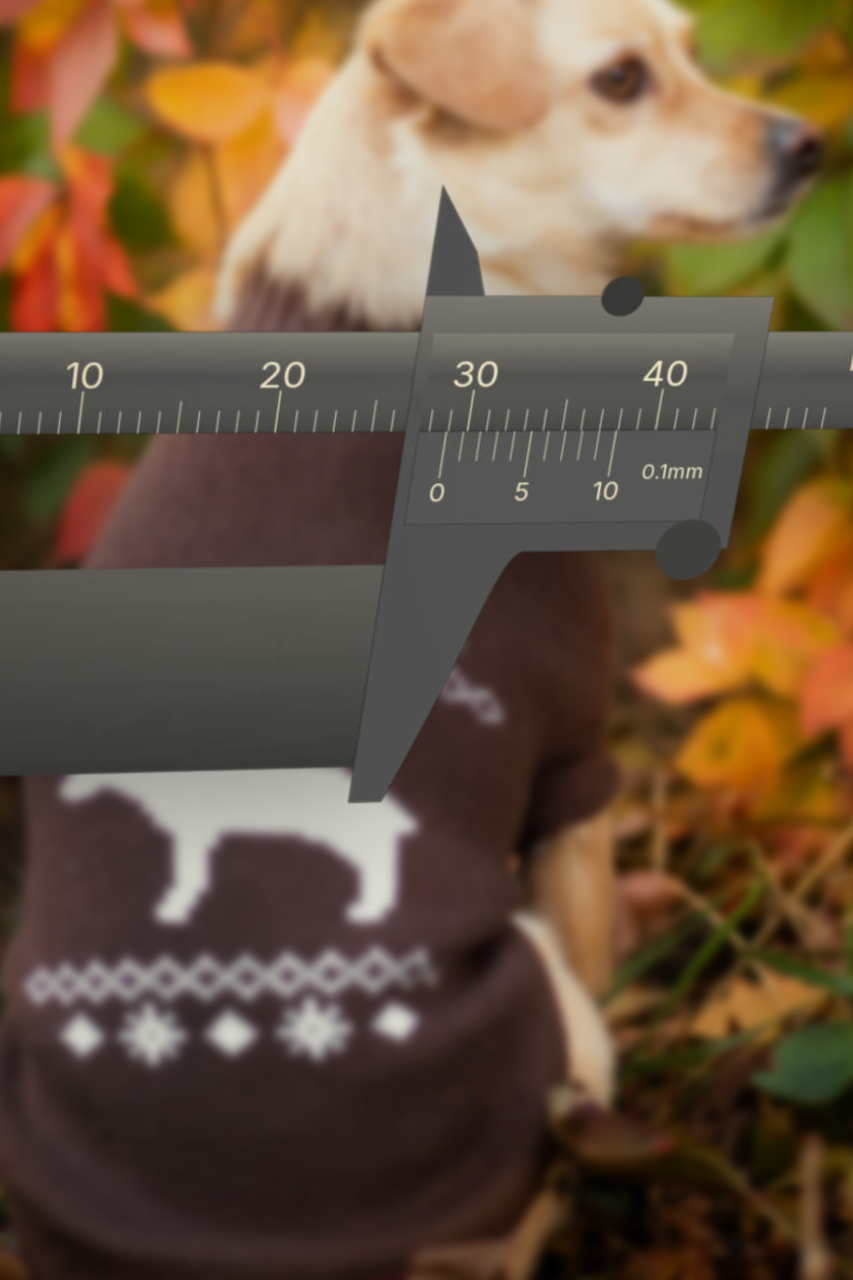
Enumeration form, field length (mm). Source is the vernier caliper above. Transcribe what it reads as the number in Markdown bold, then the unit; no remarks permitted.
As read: **28.9** mm
